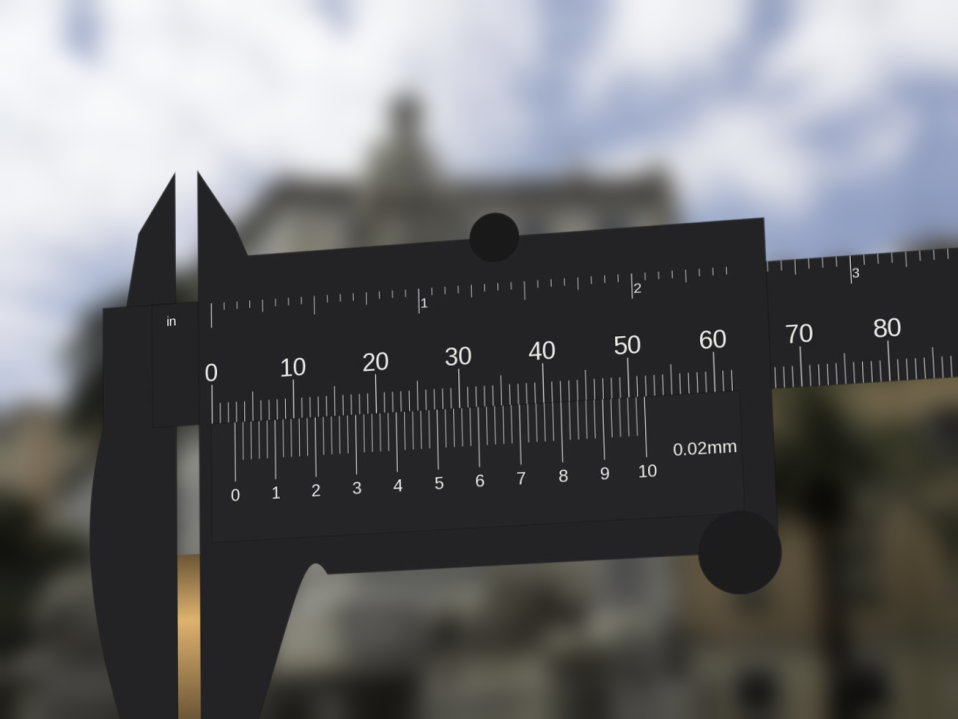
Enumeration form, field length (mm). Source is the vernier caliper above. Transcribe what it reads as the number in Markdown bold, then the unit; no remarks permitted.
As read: **2.8** mm
